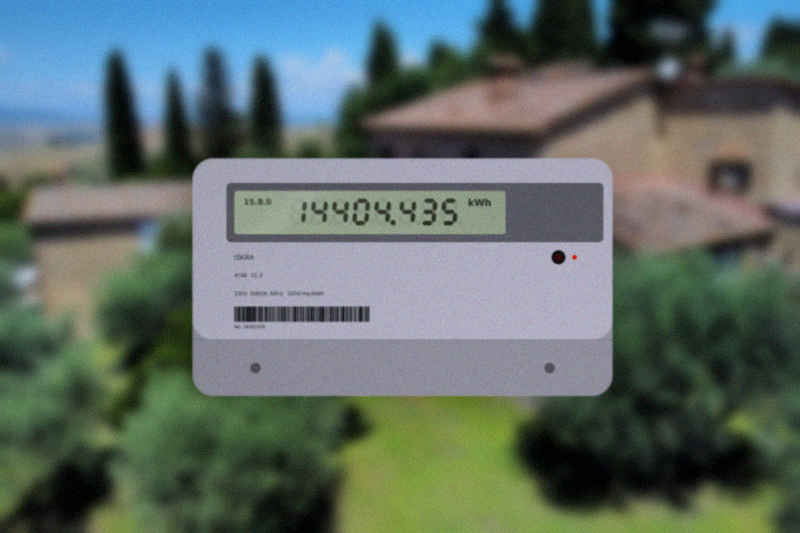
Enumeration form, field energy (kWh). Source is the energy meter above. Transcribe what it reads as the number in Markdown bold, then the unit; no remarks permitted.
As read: **14404.435** kWh
